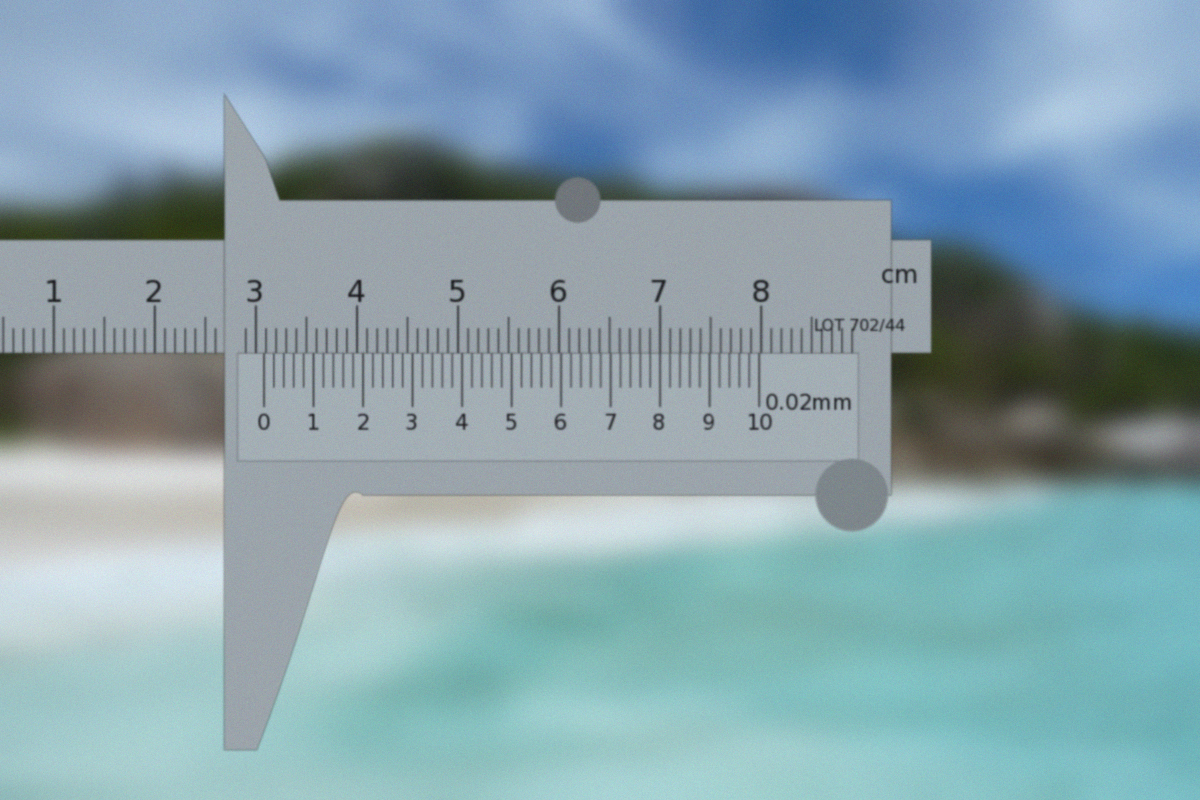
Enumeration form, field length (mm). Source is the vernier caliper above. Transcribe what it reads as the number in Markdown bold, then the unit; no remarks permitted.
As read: **30.8** mm
